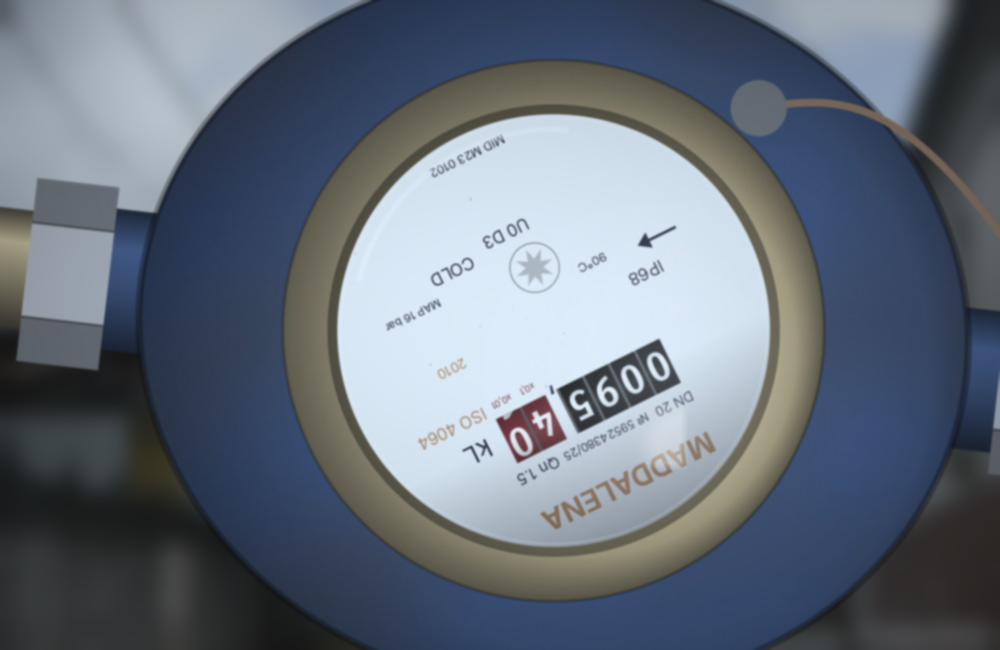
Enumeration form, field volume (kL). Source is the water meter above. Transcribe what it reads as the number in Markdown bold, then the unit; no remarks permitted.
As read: **95.40** kL
